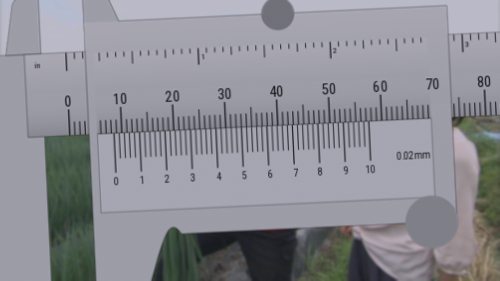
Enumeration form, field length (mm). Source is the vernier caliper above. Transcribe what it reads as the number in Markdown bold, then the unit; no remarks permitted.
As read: **8.5** mm
